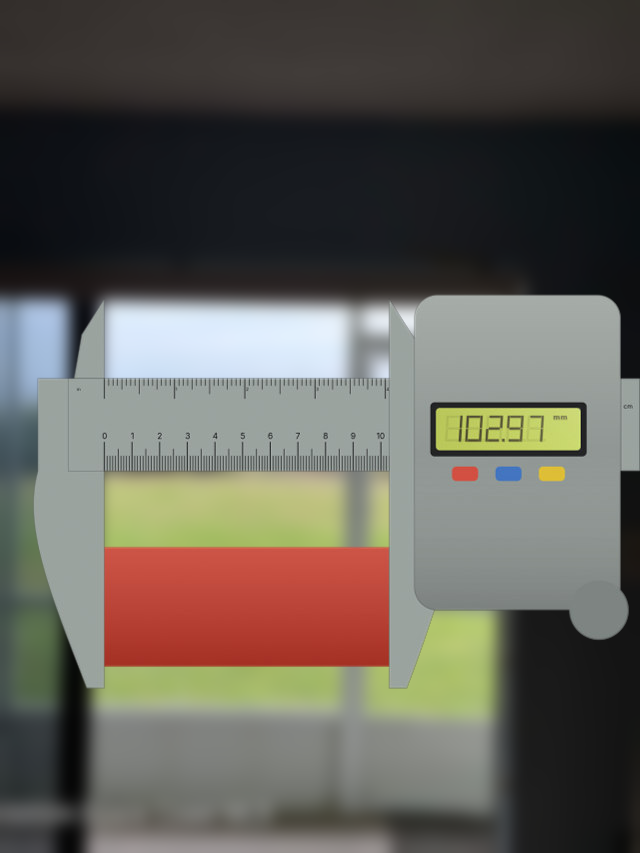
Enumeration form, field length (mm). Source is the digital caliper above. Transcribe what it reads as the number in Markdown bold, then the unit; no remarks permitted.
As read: **102.97** mm
